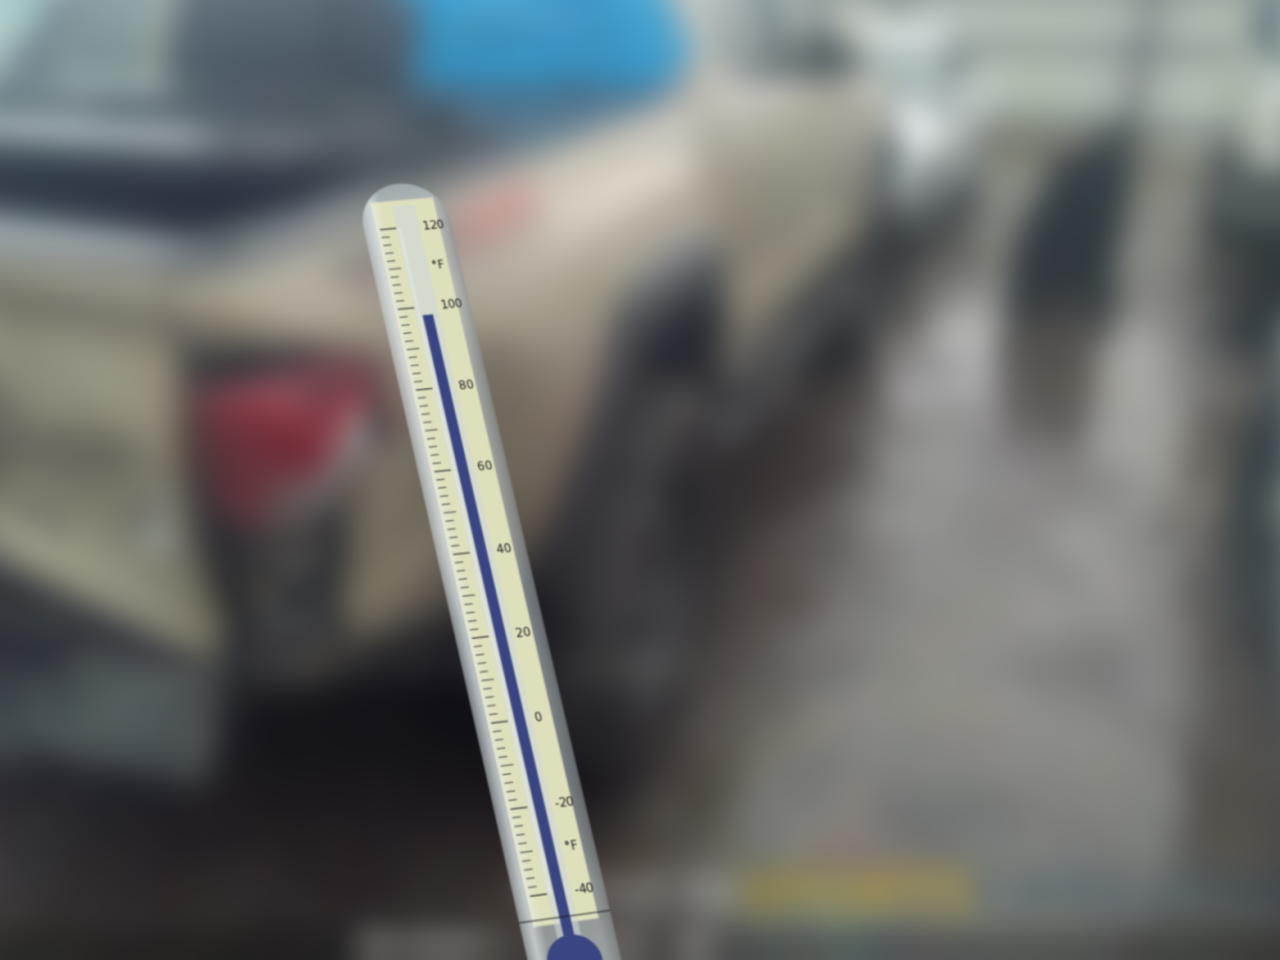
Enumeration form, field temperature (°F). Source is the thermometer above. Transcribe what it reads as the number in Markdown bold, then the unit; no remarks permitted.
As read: **98** °F
